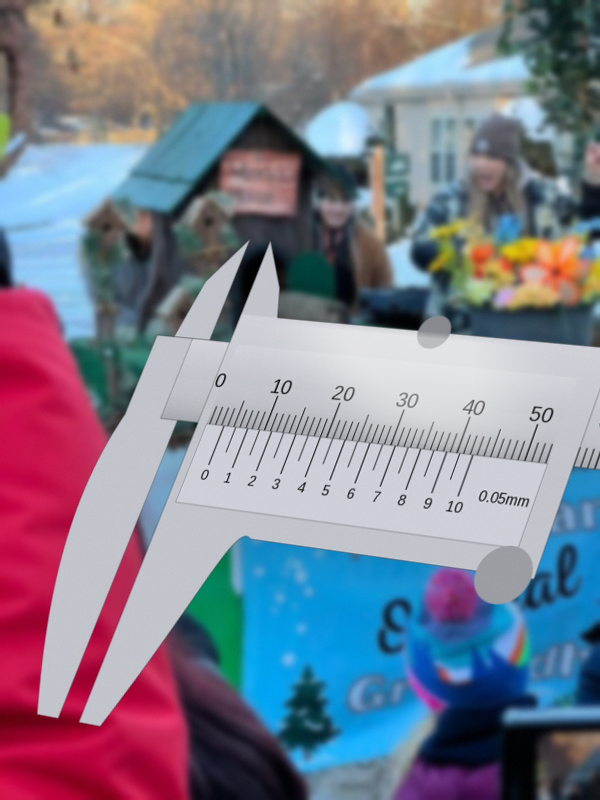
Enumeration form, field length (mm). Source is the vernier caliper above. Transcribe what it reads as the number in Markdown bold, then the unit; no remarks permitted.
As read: **3.4** mm
